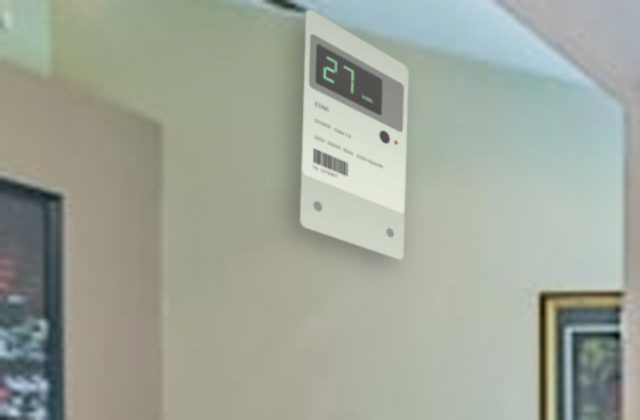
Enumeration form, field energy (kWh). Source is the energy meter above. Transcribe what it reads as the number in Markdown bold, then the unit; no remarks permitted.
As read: **27** kWh
